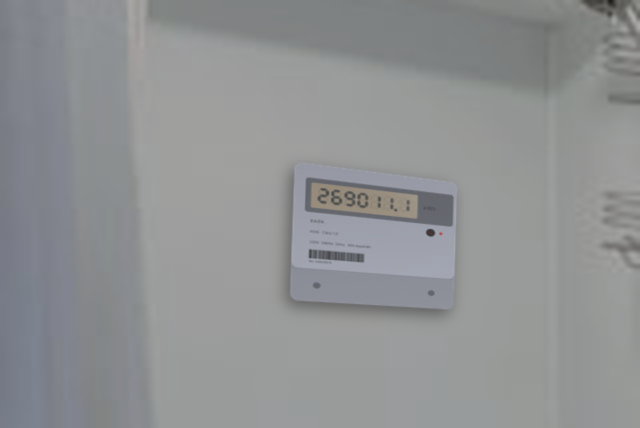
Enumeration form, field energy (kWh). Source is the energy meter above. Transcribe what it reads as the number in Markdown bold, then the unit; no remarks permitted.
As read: **269011.1** kWh
